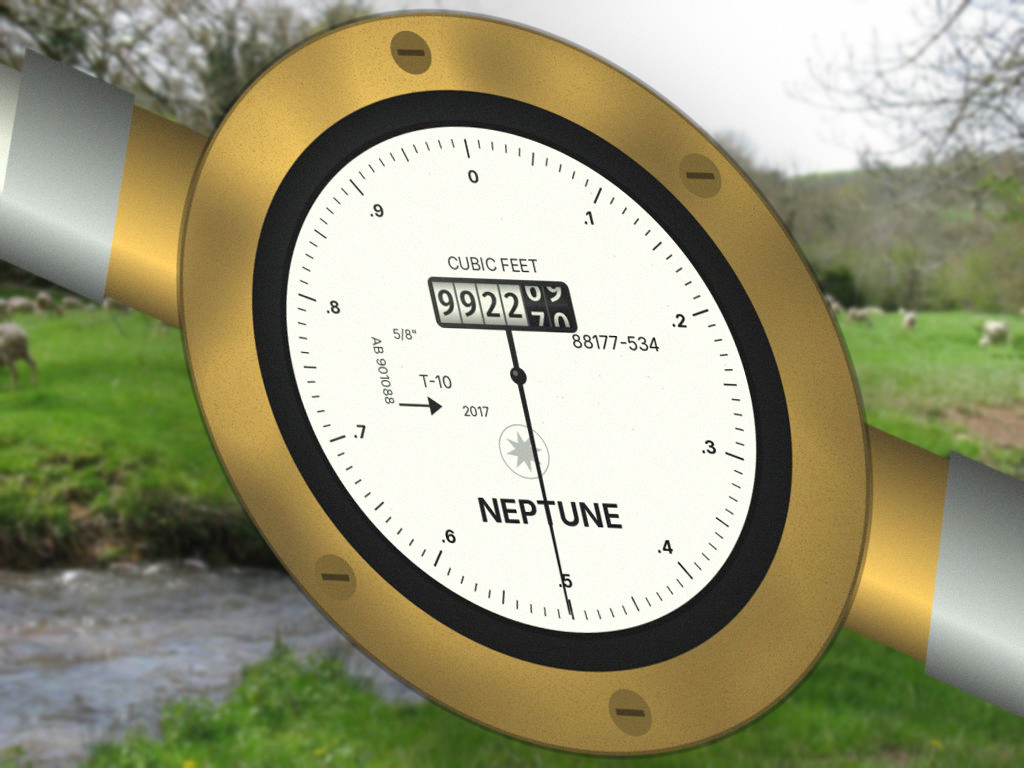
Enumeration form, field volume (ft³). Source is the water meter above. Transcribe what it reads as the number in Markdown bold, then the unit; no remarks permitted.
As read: **992269.50** ft³
